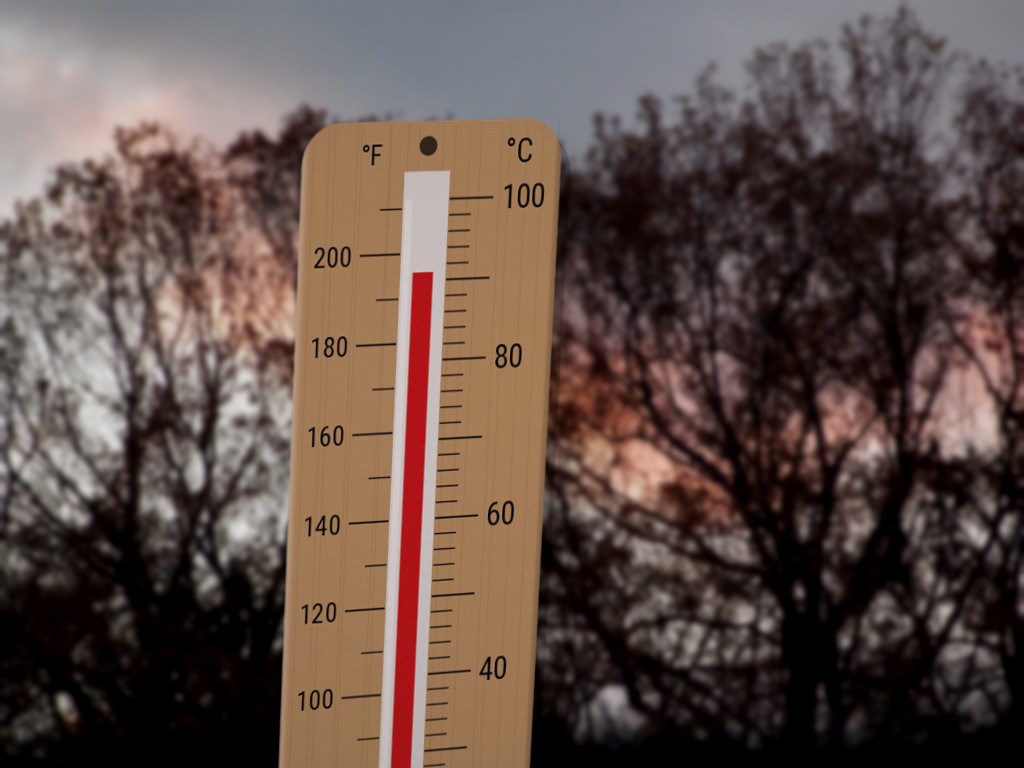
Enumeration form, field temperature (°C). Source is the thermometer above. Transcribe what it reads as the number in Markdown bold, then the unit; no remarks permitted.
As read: **91** °C
